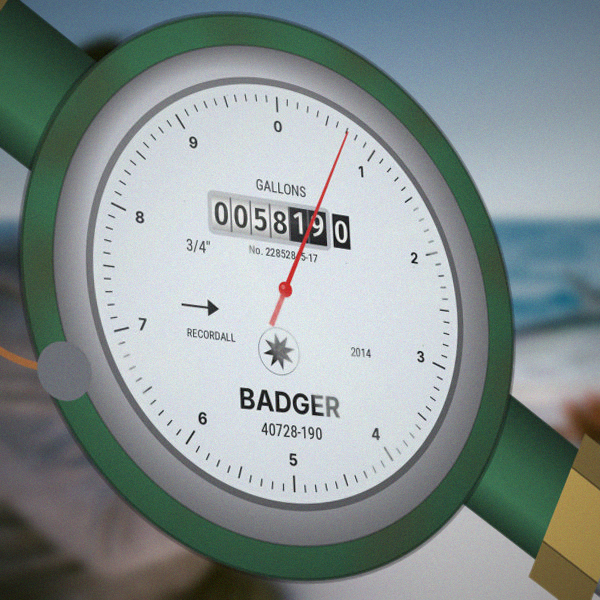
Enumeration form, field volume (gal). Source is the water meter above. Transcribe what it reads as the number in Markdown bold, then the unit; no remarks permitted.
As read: **58190.7** gal
